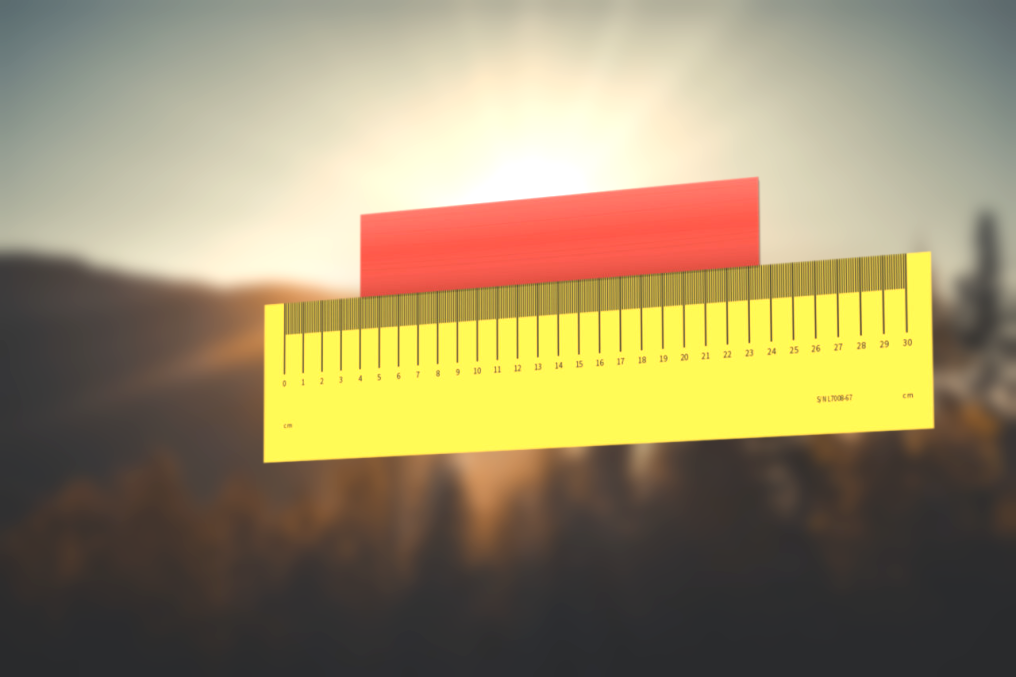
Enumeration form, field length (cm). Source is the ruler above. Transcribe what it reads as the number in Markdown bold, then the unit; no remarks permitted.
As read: **19.5** cm
